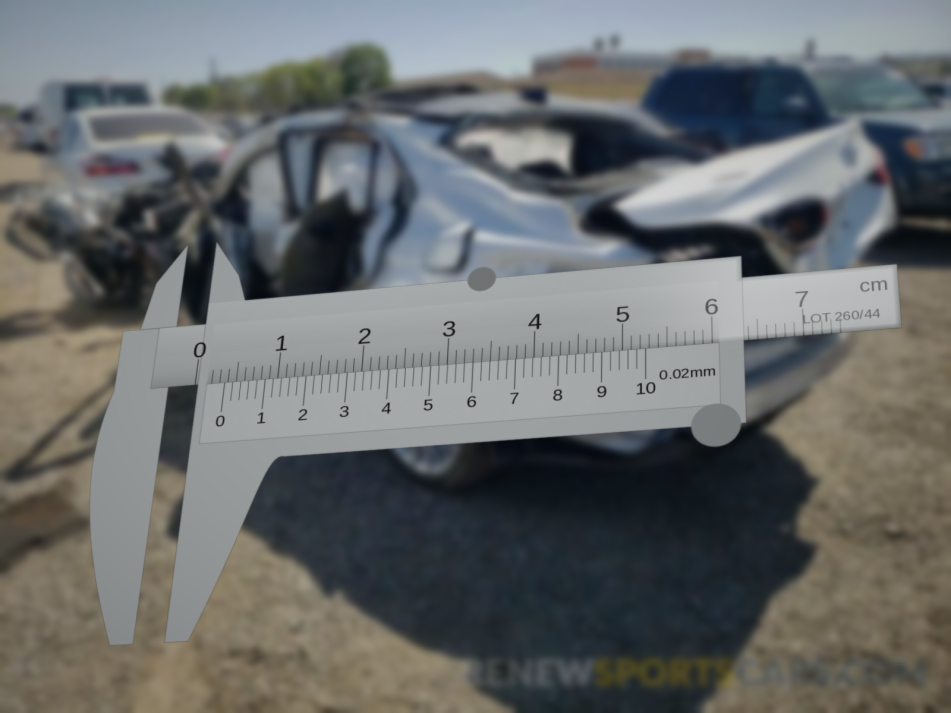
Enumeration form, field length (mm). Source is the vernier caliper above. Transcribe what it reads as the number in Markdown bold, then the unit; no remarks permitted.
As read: **3.6** mm
